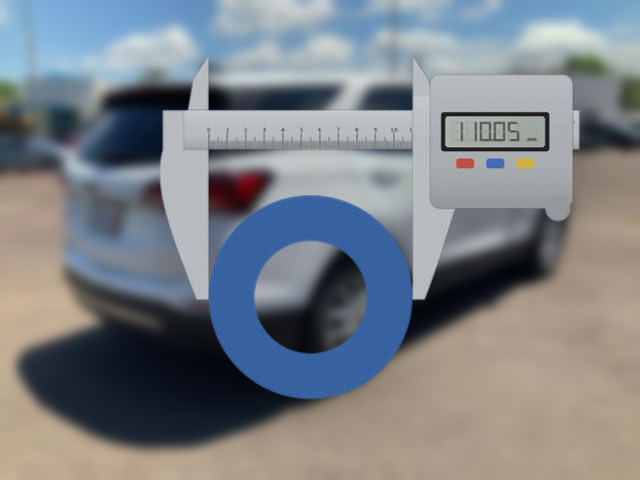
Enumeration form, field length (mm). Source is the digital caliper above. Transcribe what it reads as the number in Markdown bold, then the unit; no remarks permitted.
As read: **110.05** mm
